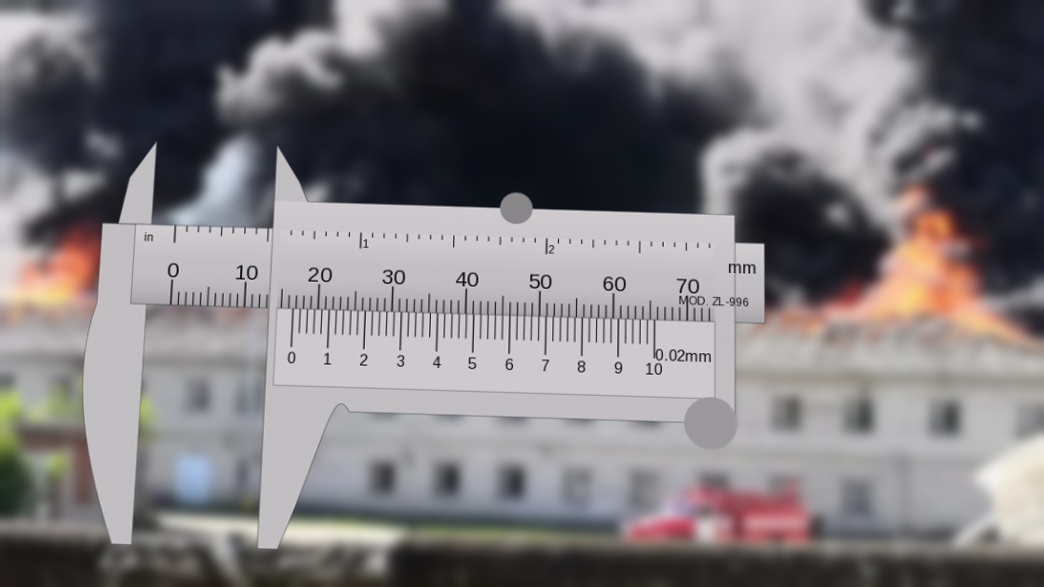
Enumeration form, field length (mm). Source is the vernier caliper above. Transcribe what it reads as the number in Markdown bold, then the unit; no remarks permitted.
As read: **16.6** mm
